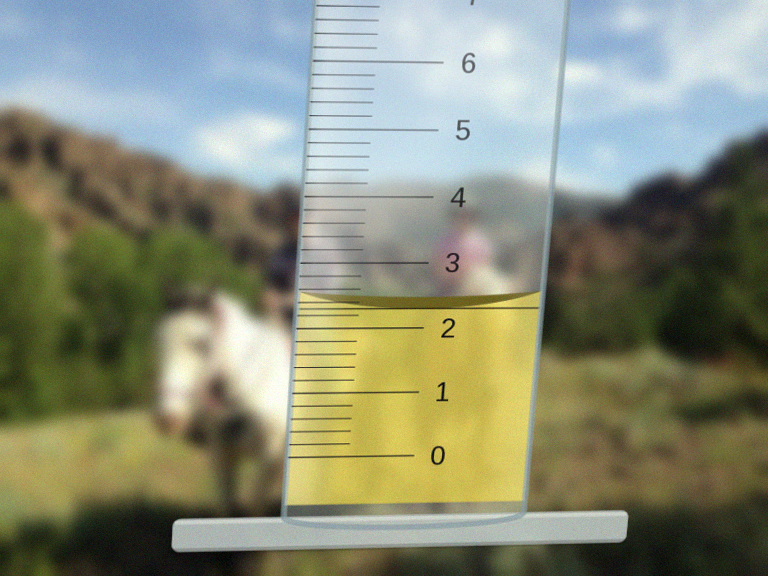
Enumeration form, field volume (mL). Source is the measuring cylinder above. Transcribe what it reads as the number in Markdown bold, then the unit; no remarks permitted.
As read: **2.3** mL
